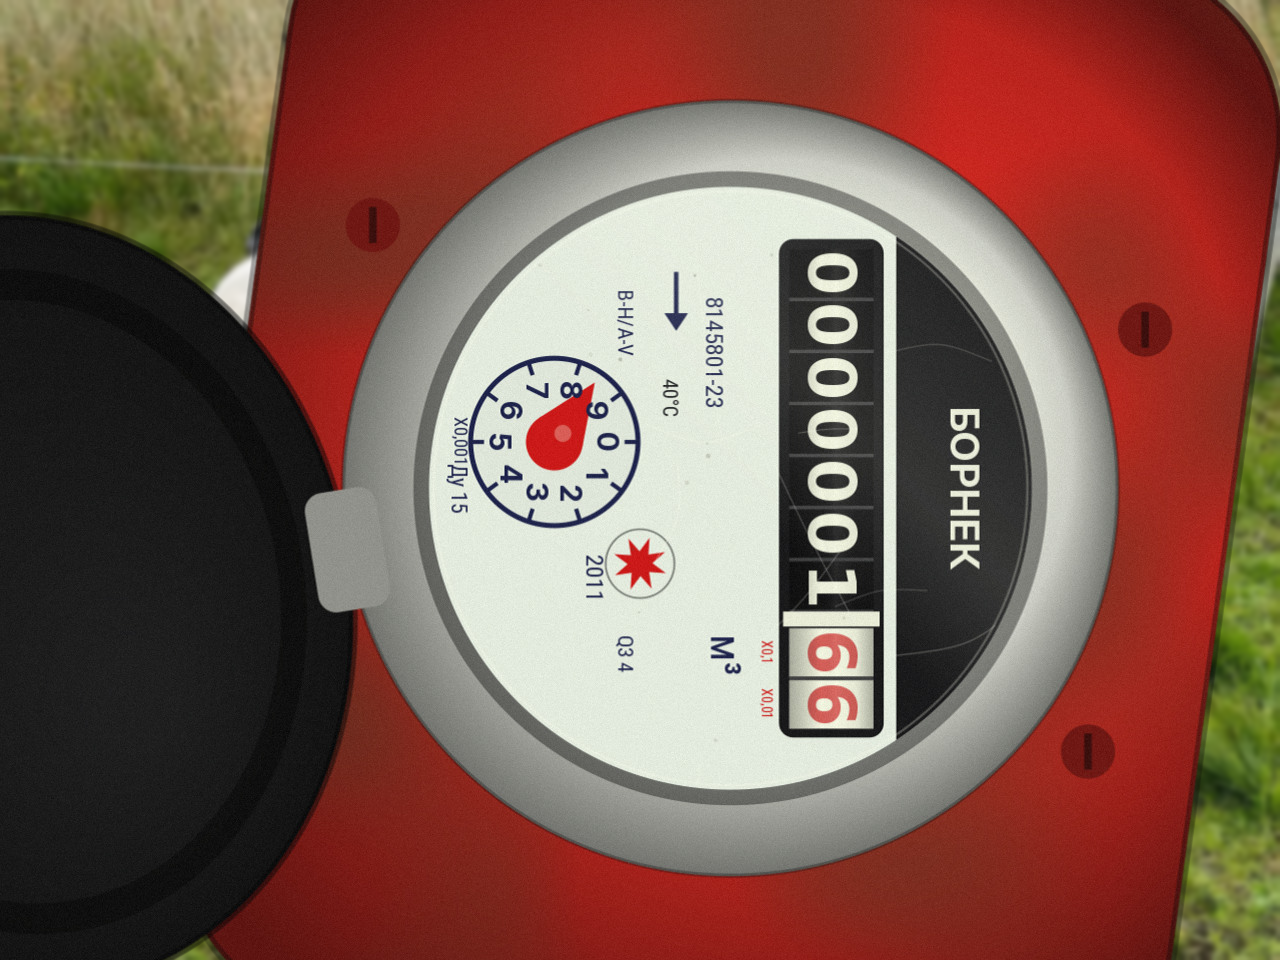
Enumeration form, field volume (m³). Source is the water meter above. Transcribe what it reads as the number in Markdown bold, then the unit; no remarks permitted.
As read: **1.668** m³
